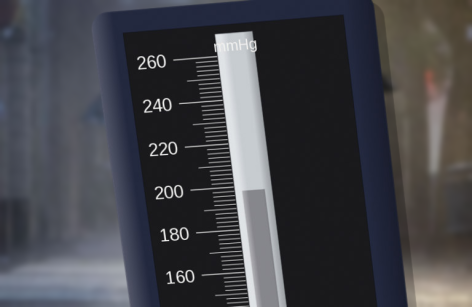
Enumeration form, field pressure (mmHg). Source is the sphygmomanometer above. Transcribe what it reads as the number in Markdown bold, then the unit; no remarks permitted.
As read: **198** mmHg
